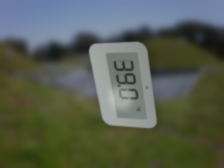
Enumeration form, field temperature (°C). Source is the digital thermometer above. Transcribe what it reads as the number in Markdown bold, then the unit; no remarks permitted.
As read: **39.0** °C
